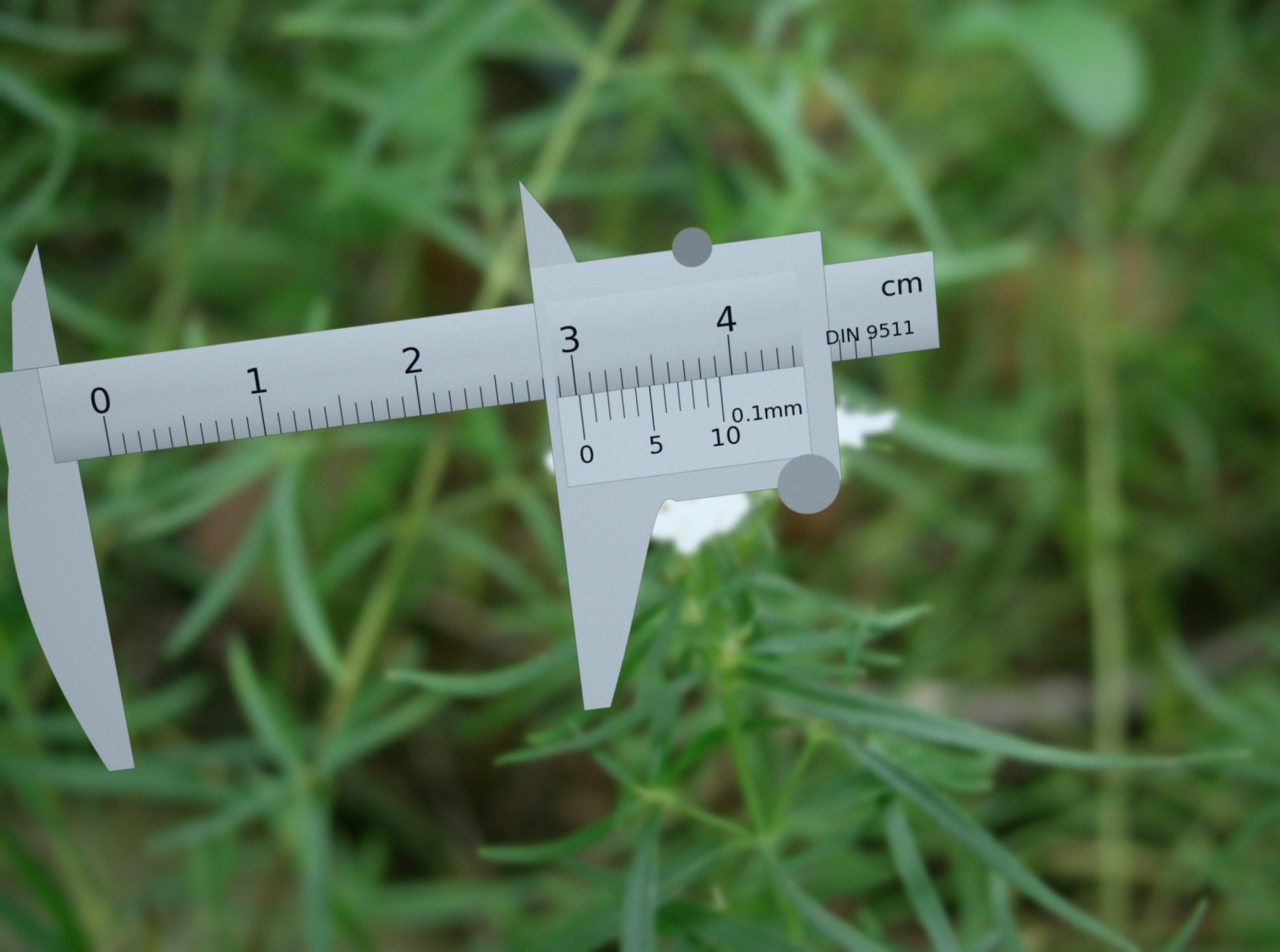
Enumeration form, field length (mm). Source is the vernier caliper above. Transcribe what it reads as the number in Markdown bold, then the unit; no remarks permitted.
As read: **30.2** mm
